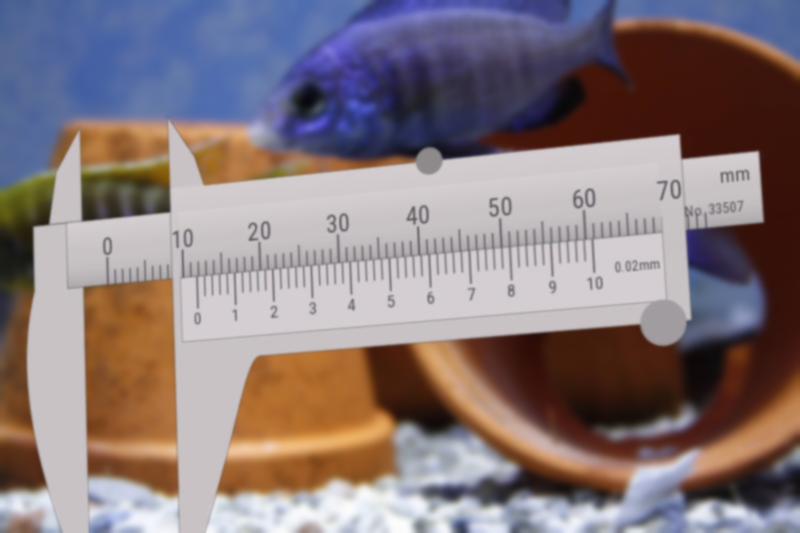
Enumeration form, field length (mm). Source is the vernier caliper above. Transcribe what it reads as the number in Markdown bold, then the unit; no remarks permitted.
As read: **11.8** mm
